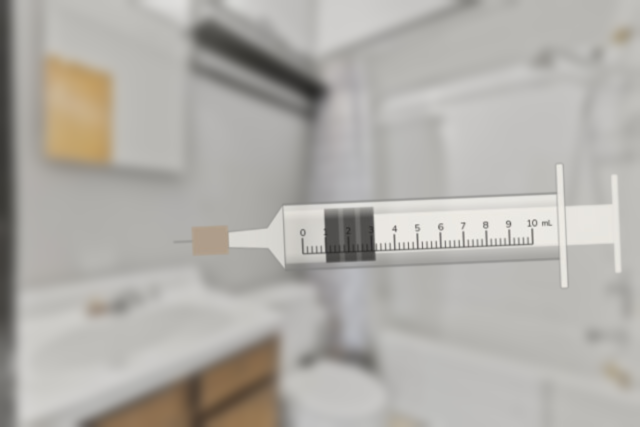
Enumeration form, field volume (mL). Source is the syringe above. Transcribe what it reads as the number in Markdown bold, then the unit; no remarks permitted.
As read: **1** mL
